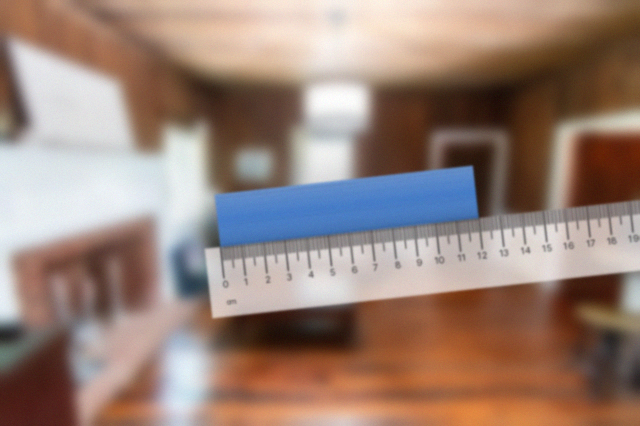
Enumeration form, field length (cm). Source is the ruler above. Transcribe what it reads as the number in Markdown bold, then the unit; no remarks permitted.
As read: **12** cm
